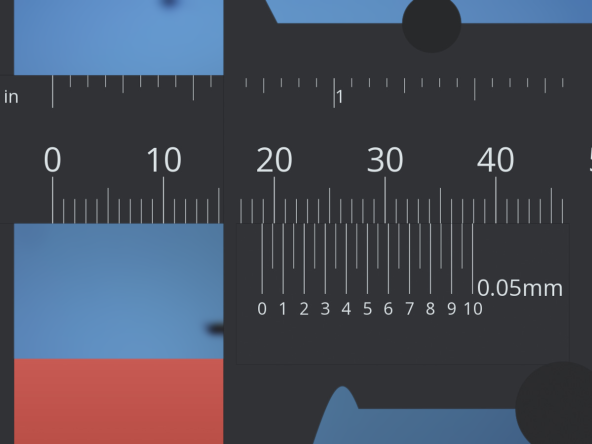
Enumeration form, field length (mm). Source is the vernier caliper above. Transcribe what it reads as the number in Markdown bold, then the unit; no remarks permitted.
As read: **18.9** mm
